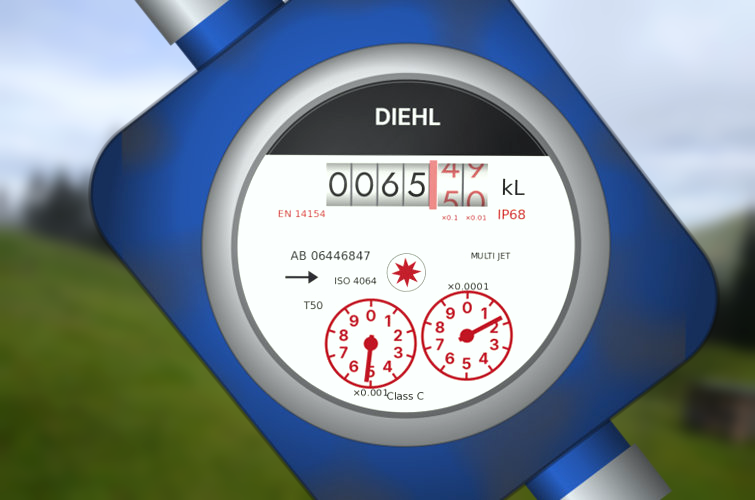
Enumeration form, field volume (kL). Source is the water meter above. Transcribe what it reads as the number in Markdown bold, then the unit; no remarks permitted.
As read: **65.4951** kL
